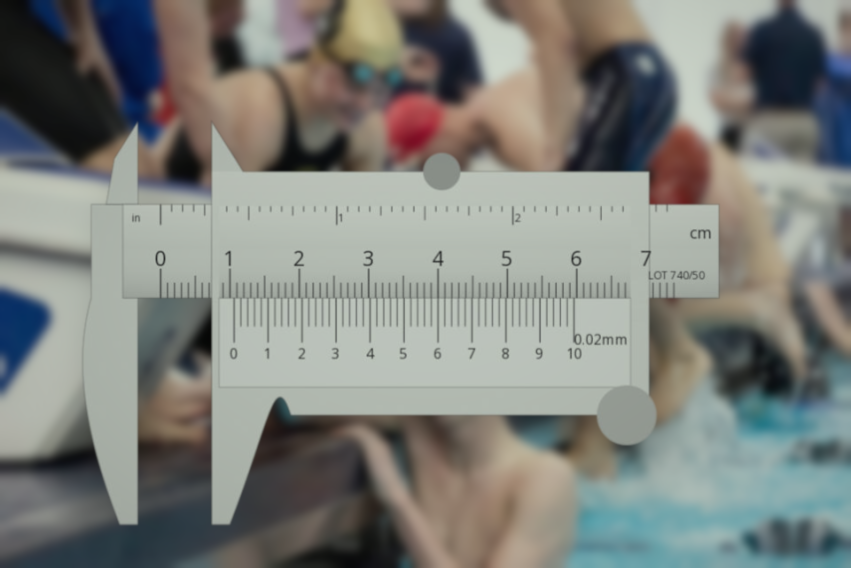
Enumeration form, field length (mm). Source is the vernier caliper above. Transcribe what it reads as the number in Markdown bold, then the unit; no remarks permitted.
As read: **10.6** mm
